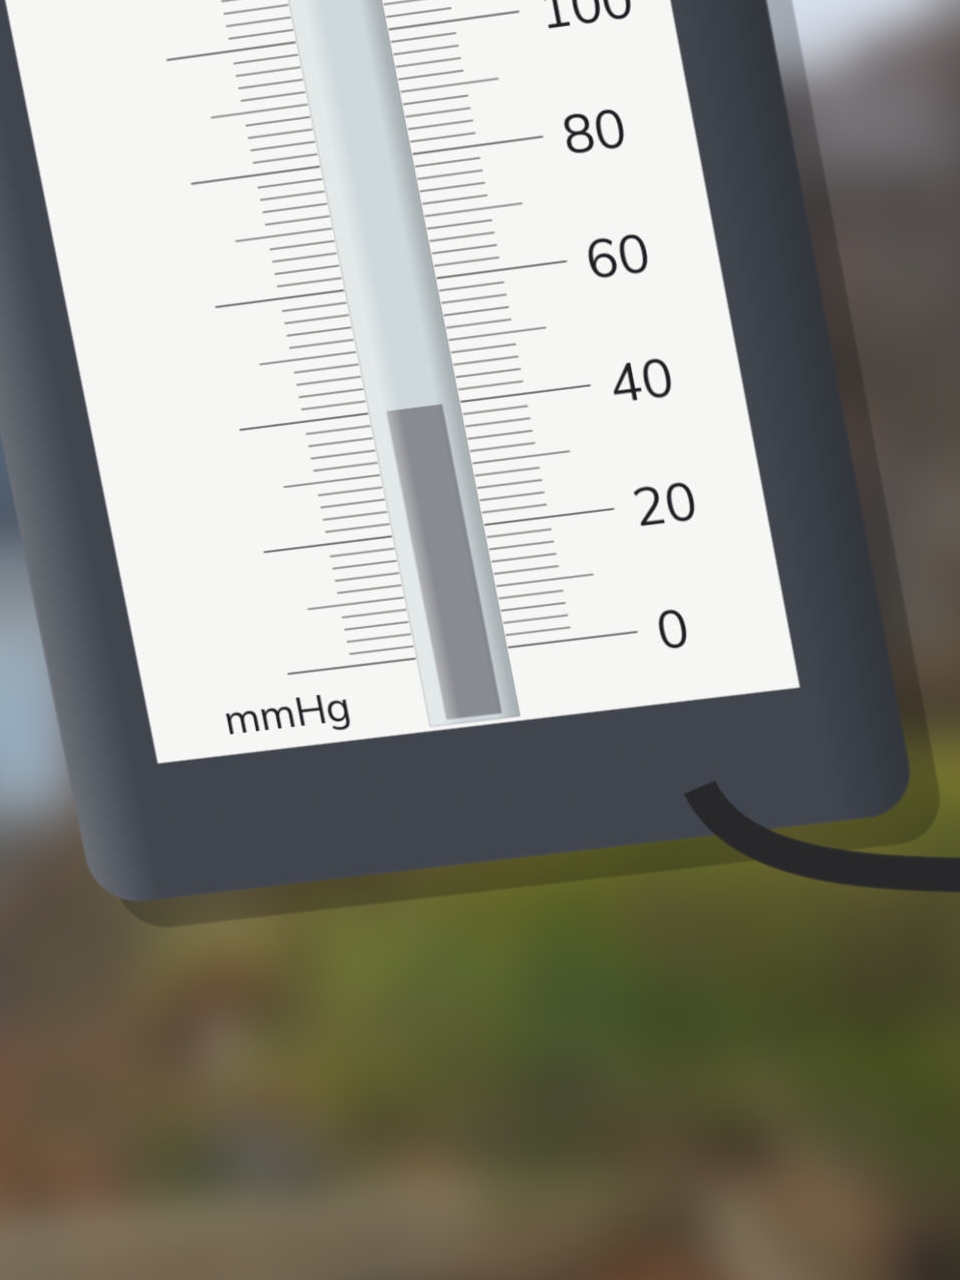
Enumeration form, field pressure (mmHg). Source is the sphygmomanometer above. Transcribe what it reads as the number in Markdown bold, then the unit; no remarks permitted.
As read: **40** mmHg
